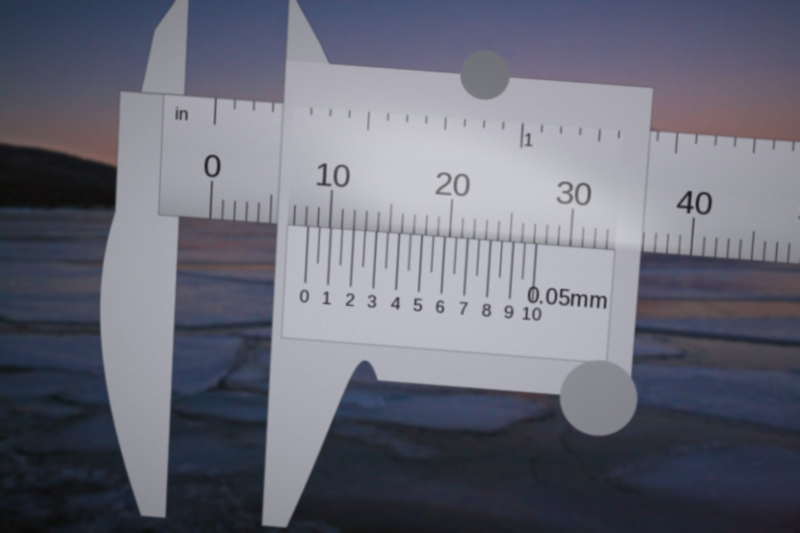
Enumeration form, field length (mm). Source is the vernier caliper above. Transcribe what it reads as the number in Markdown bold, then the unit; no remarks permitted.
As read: **8.2** mm
